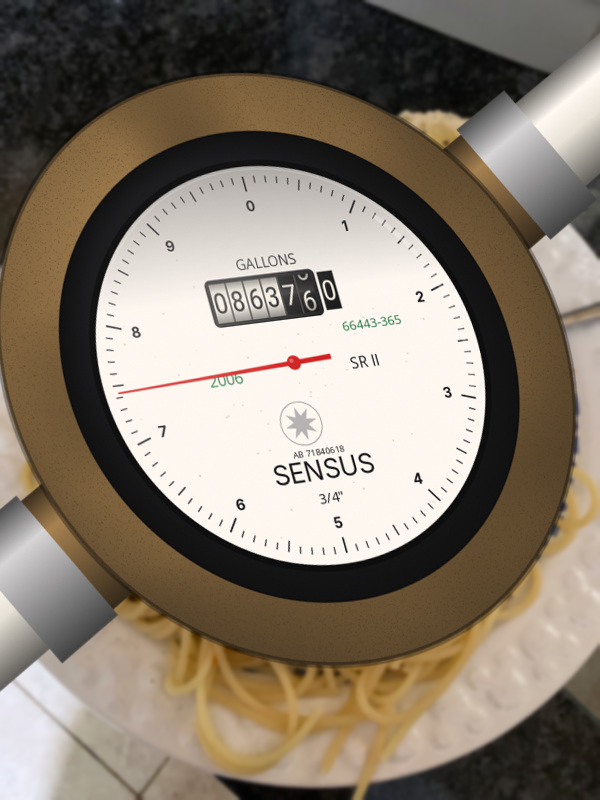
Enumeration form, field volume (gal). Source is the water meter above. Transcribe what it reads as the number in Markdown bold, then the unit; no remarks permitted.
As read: **863757.4** gal
